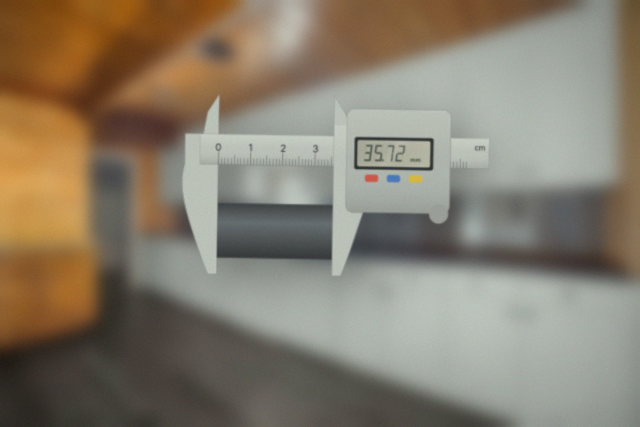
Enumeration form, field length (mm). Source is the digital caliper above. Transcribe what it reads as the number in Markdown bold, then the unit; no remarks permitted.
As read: **35.72** mm
